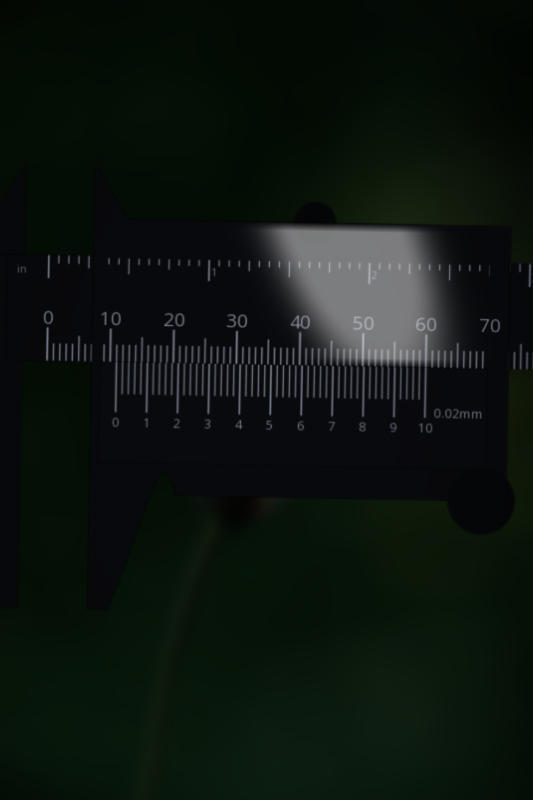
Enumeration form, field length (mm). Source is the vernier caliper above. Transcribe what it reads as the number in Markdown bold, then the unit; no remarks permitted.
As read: **11.0** mm
